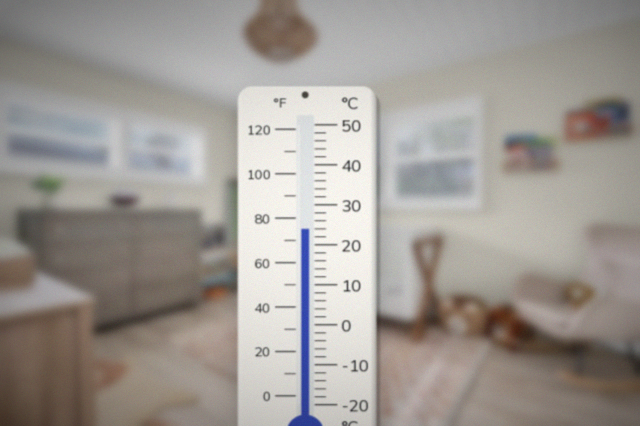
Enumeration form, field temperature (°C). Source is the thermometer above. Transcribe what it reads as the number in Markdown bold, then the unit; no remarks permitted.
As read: **24** °C
